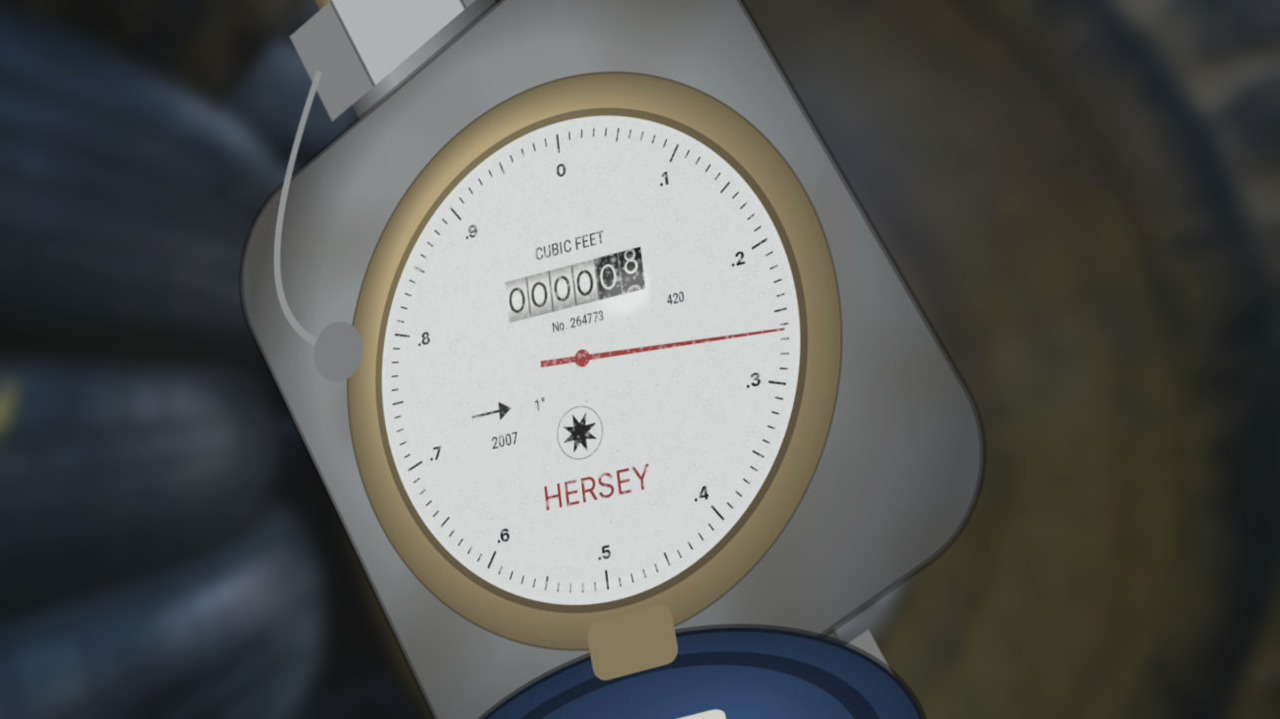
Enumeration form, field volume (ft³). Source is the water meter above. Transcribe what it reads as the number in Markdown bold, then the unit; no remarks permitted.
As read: **8.26** ft³
